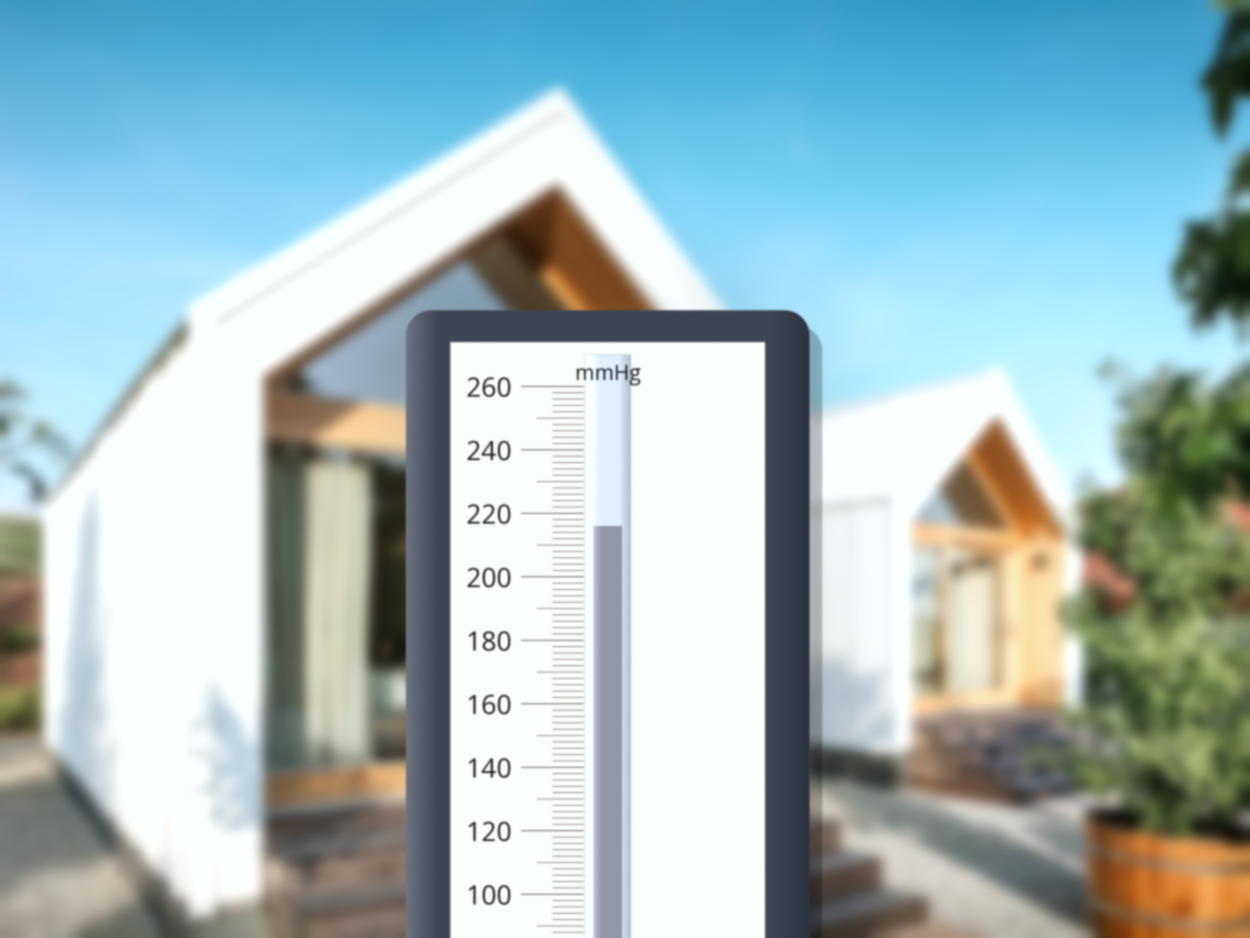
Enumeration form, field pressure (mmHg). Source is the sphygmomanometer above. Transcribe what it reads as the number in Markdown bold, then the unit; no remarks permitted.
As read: **216** mmHg
